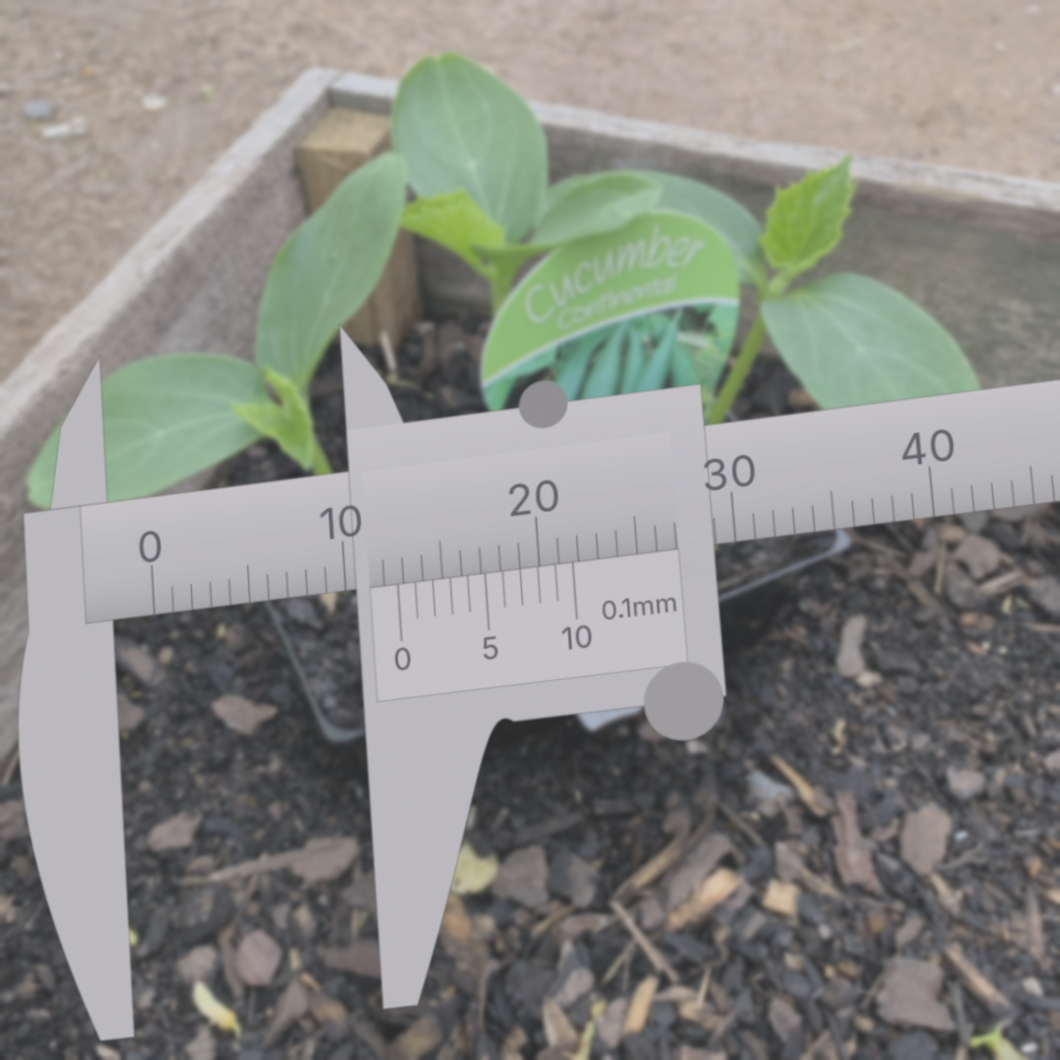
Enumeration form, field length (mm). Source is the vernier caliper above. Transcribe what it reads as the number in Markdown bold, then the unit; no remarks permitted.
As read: **12.7** mm
